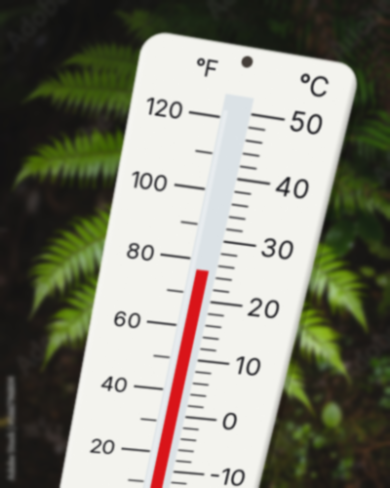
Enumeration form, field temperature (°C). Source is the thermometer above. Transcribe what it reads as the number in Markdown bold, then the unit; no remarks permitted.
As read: **25** °C
